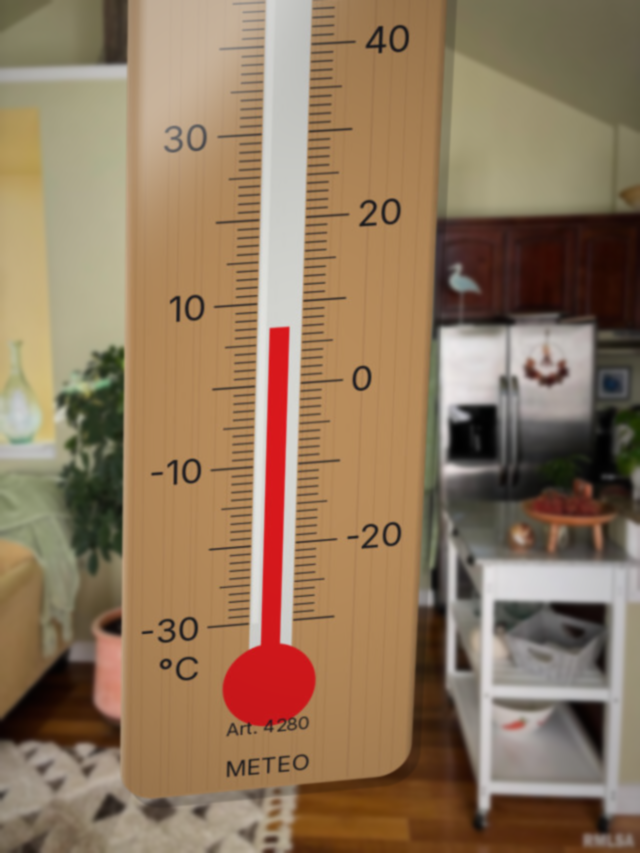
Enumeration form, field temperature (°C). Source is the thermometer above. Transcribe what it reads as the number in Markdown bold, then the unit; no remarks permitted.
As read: **7** °C
